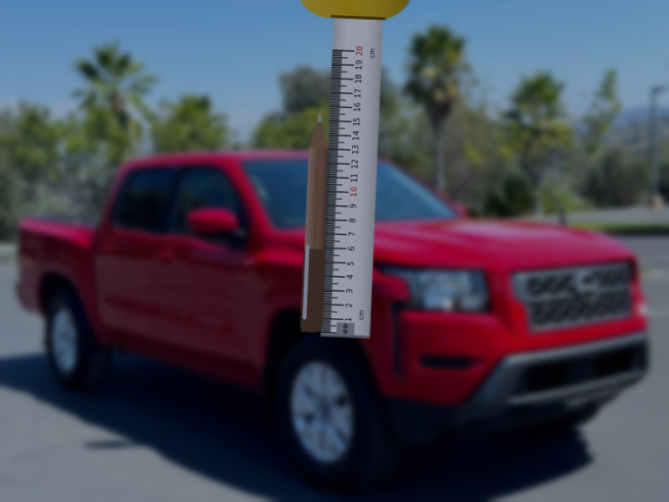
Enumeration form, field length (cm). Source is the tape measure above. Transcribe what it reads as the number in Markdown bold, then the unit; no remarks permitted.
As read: **15.5** cm
